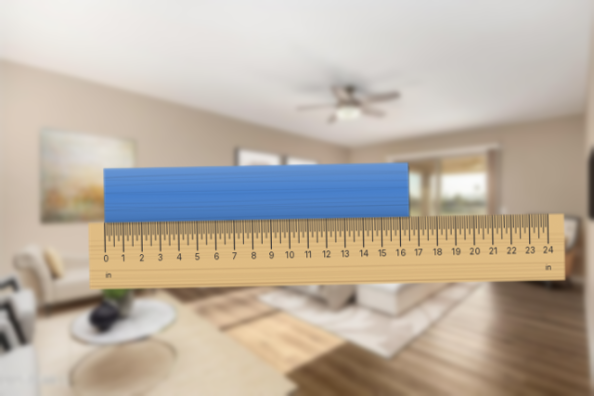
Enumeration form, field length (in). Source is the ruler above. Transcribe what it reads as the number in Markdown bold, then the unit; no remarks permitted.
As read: **16.5** in
